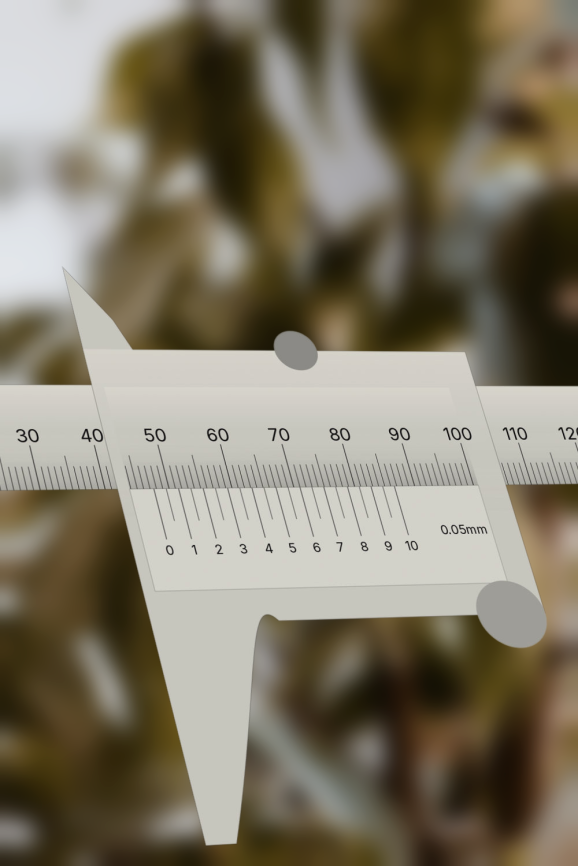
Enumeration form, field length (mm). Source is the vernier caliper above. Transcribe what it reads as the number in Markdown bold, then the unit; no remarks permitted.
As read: **47.6** mm
